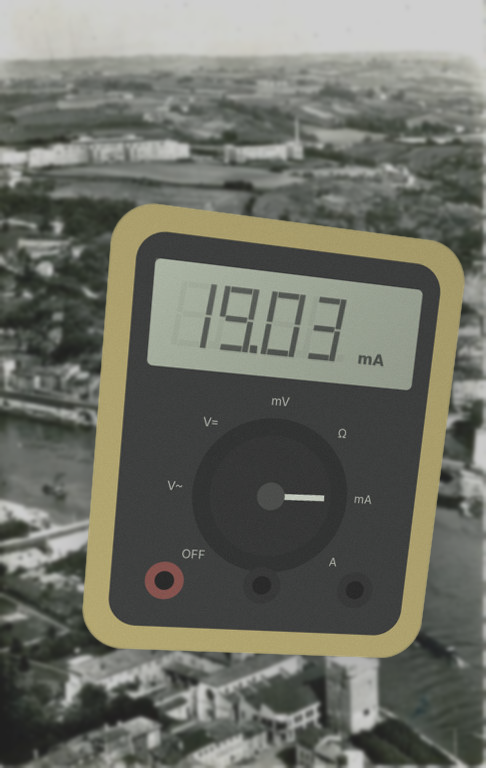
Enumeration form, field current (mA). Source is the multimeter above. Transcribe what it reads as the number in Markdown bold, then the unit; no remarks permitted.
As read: **19.03** mA
